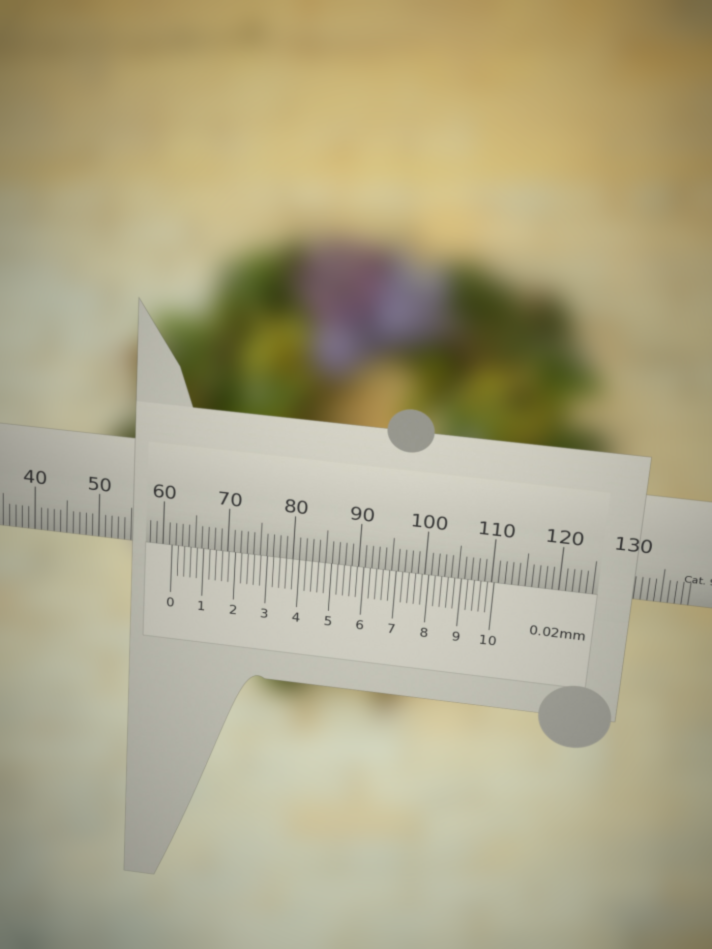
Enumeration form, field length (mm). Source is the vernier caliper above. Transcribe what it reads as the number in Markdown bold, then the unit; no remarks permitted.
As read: **61.4** mm
